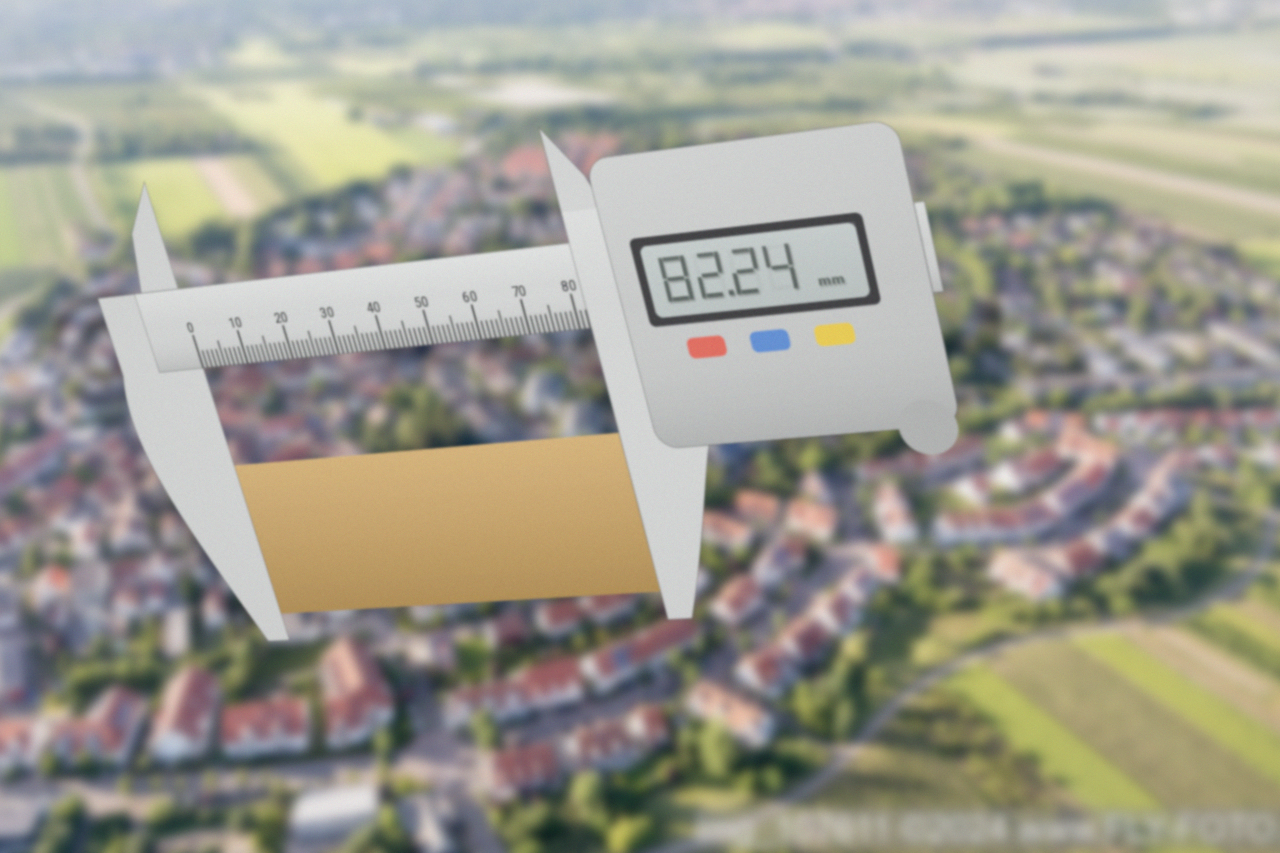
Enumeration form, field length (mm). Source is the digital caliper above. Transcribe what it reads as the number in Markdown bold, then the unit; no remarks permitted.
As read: **82.24** mm
